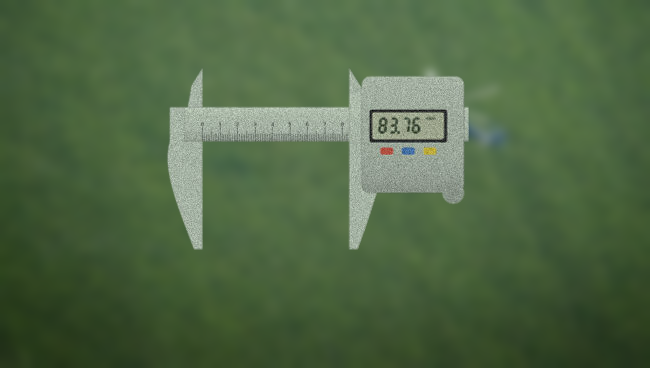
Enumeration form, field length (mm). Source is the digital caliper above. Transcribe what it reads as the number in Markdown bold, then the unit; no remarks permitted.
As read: **83.76** mm
